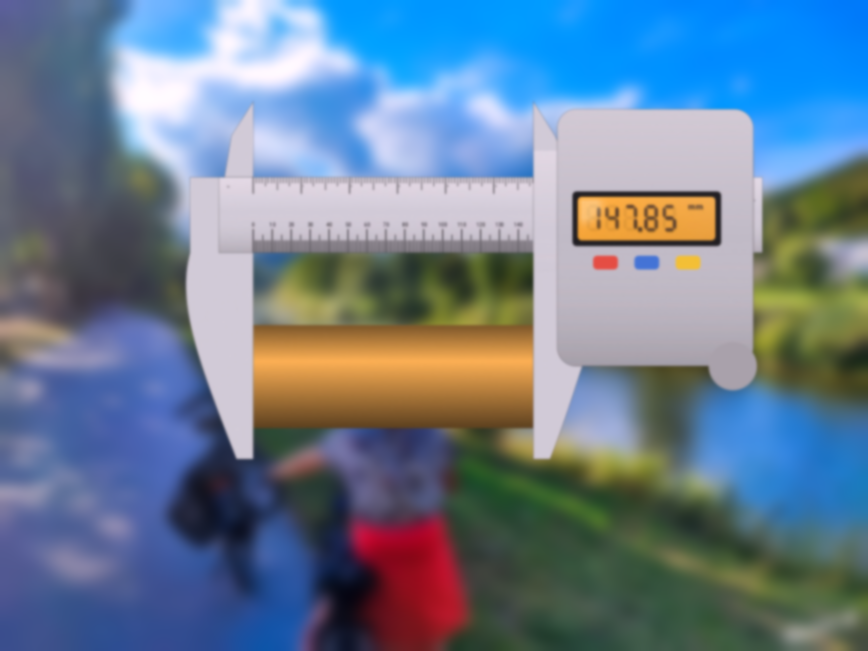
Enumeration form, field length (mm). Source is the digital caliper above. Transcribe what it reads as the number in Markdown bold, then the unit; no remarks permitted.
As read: **147.85** mm
